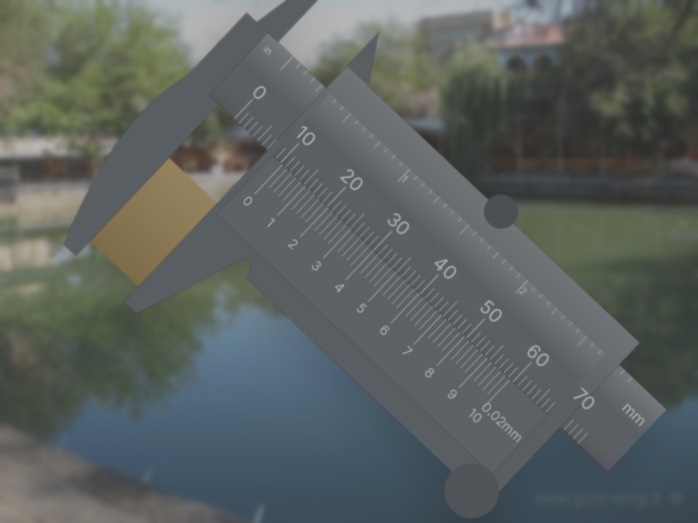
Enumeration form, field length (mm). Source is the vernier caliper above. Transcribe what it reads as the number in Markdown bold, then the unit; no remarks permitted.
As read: **10.4** mm
